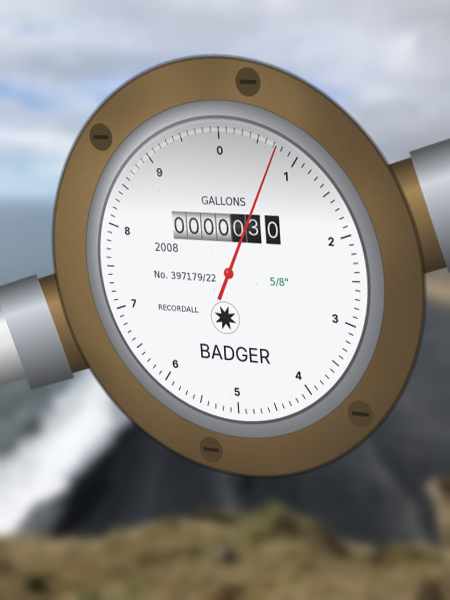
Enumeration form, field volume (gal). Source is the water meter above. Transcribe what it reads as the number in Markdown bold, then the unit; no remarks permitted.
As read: **30.7** gal
